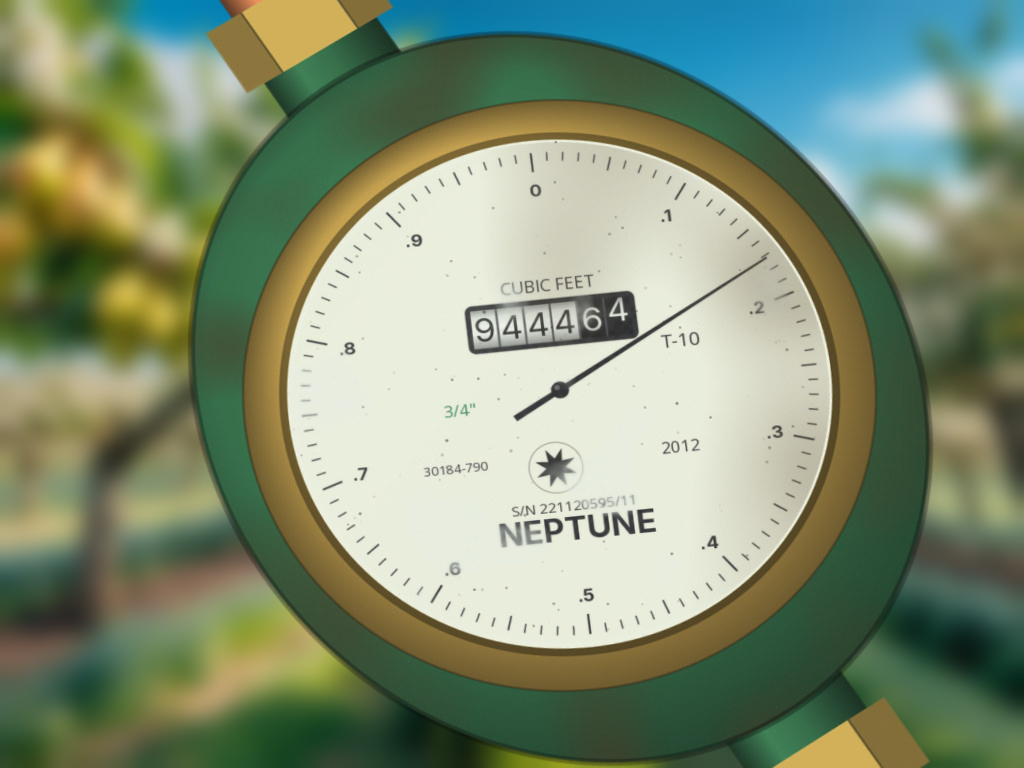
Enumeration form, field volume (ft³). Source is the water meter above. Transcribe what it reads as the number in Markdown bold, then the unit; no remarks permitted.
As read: **944464.17** ft³
